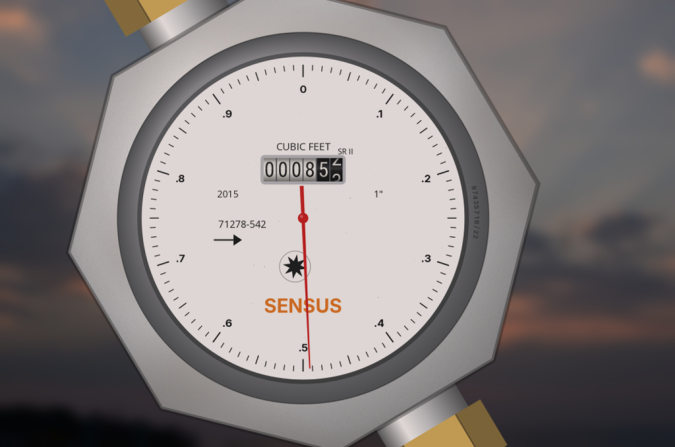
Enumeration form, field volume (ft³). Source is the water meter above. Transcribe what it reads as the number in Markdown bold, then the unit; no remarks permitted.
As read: **852.49** ft³
